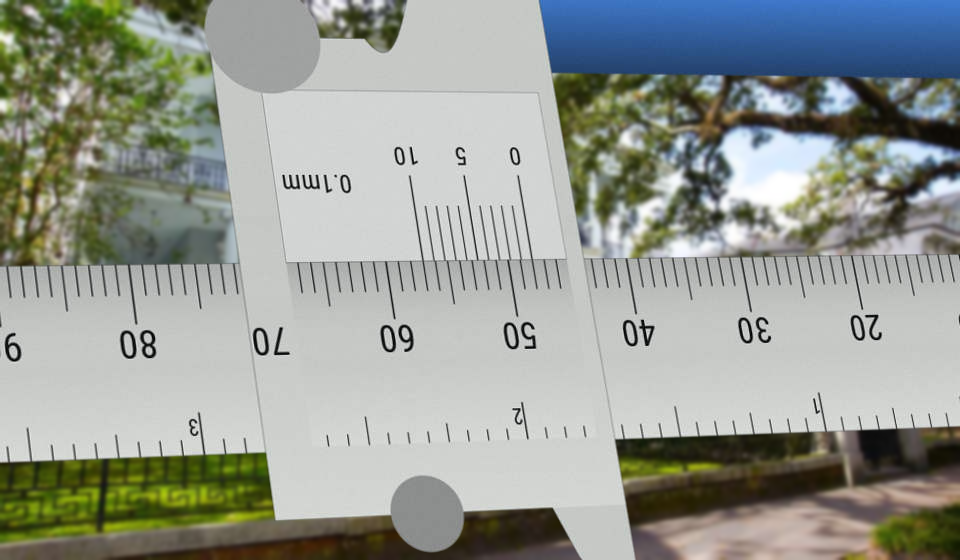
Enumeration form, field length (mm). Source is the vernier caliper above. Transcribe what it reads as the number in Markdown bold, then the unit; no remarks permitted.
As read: **48.0** mm
